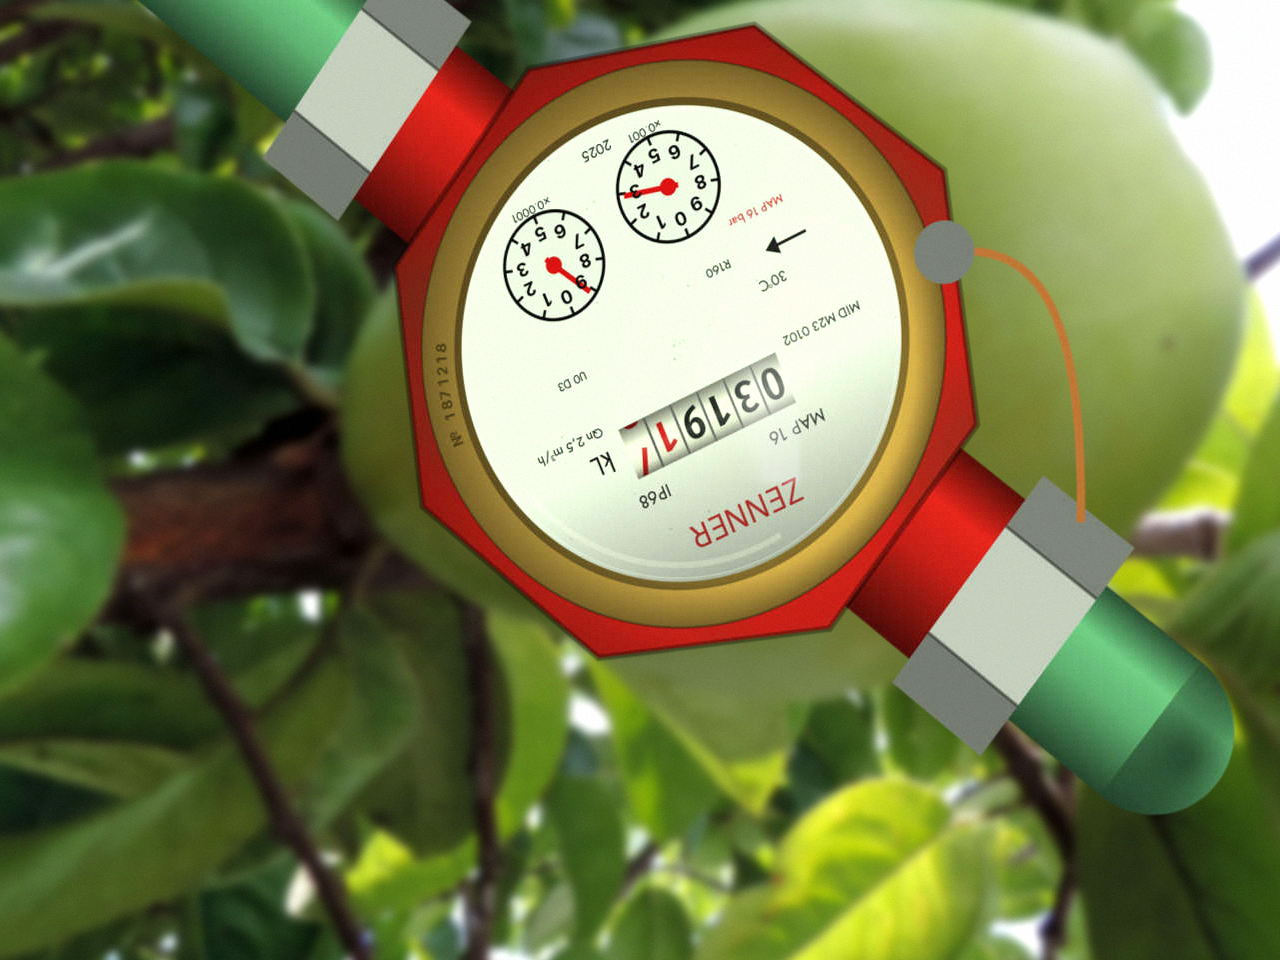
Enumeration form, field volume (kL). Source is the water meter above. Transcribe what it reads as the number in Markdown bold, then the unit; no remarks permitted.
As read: **319.1729** kL
